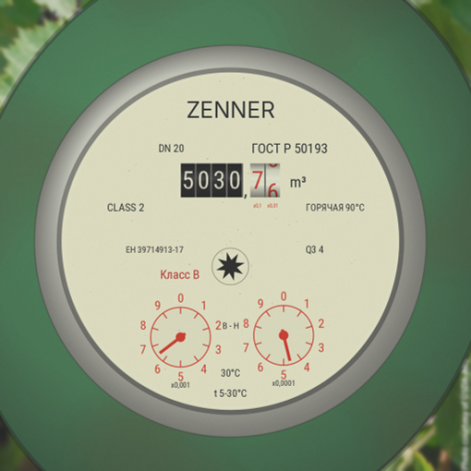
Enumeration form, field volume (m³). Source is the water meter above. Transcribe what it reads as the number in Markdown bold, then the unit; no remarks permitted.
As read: **5030.7564** m³
